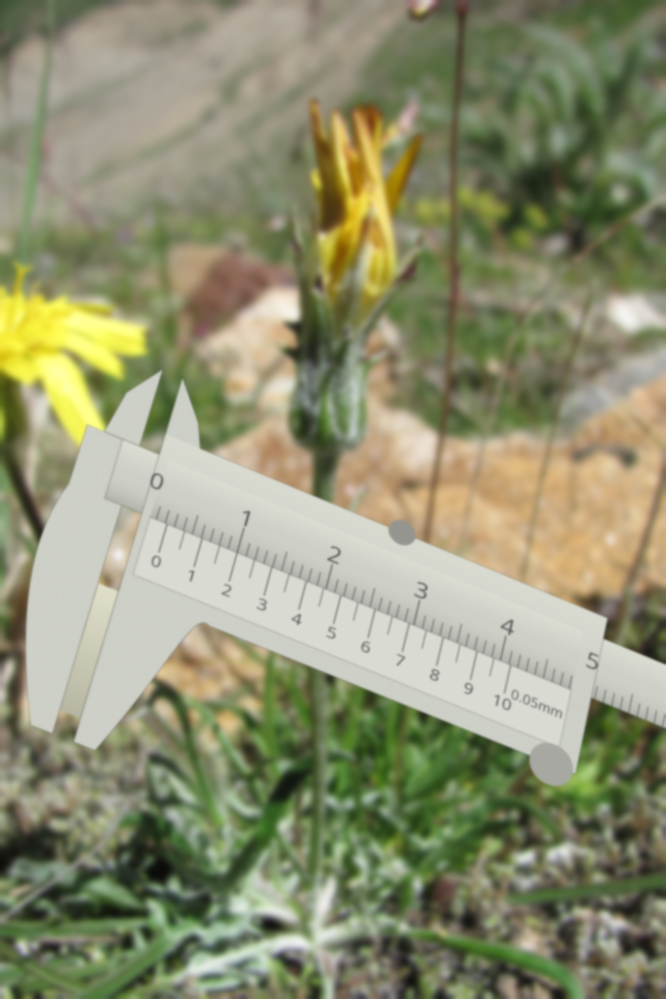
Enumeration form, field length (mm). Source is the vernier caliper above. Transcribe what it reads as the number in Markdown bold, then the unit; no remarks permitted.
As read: **2.2** mm
